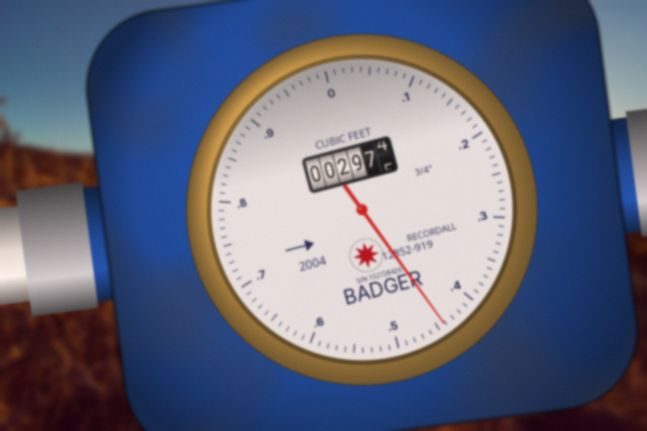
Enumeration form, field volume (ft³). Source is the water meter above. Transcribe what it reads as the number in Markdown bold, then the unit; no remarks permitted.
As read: **2974.44** ft³
